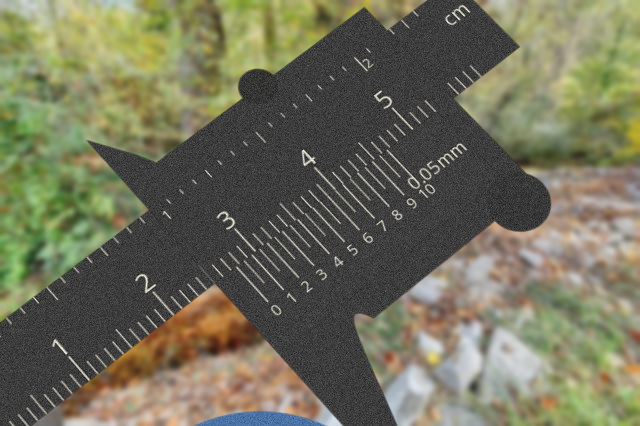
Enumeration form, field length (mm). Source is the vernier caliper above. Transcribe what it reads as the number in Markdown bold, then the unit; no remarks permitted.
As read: **27.6** mm
